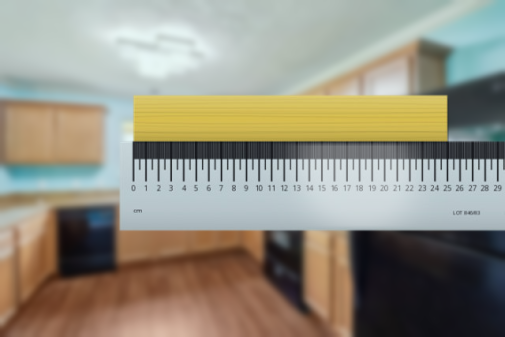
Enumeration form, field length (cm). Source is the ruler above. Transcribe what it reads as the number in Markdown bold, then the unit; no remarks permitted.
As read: **25** cm
